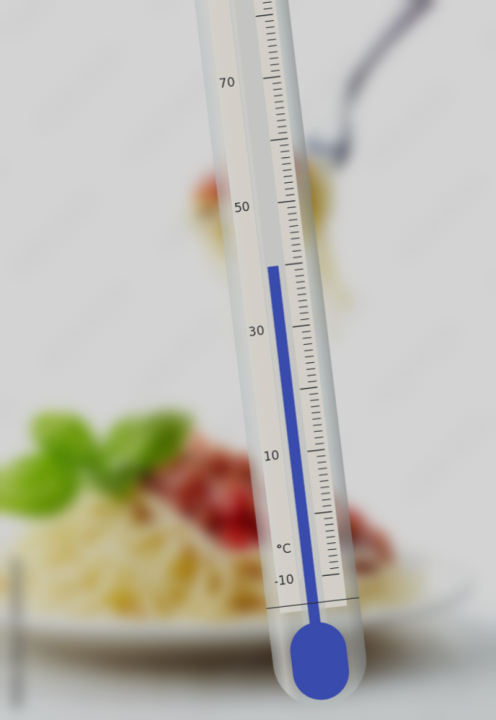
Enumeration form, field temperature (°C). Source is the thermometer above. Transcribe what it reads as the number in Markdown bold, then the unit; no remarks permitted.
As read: **40** °C
